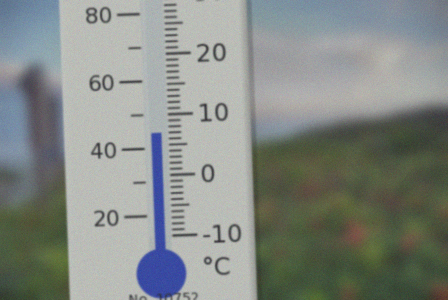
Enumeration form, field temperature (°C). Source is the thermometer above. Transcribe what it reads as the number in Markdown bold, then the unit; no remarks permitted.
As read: **7** °C
